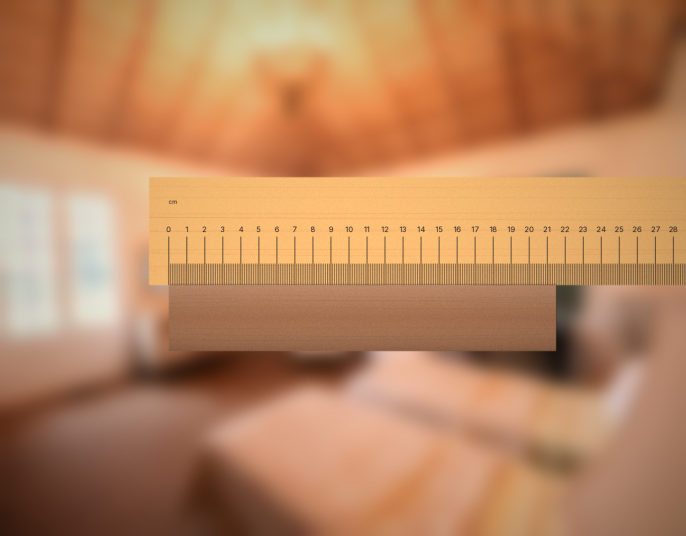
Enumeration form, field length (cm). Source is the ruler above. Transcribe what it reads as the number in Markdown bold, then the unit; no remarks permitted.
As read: **21.5** cm
